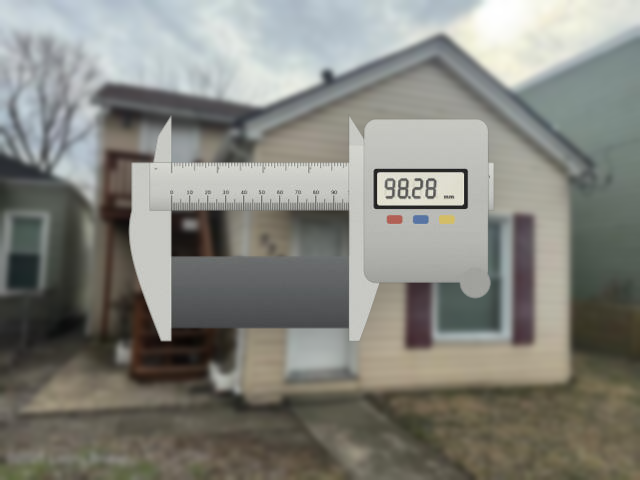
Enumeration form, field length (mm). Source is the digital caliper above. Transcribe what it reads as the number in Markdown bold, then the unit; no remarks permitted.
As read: **98.28** mm
